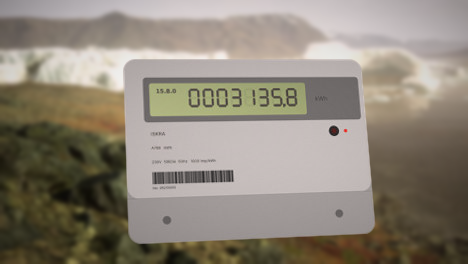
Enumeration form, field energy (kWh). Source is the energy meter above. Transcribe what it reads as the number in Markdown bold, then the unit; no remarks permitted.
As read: **3135.8** kWh
